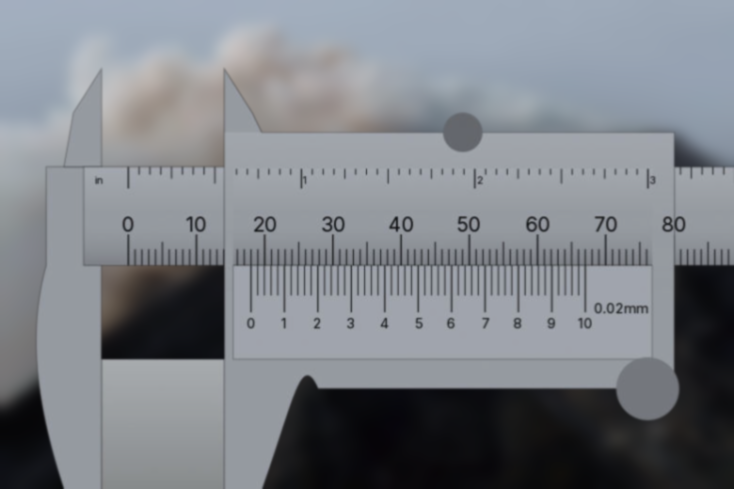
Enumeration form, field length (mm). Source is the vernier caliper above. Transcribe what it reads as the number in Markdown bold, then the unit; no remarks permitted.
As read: **18.0** mm
